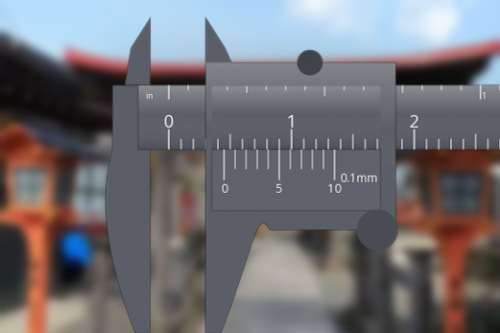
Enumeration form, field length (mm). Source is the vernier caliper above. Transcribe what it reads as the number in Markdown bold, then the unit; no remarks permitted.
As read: **4.5** mm
